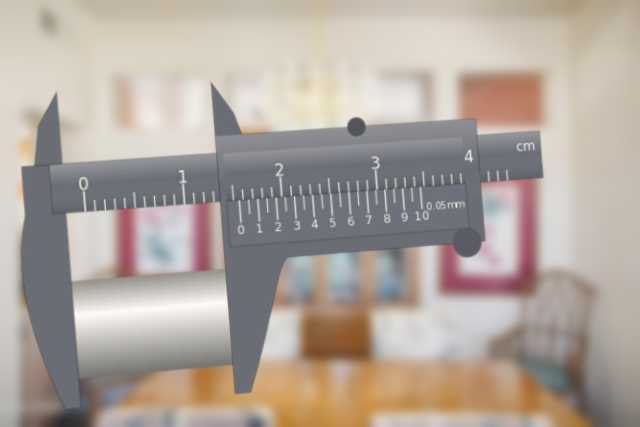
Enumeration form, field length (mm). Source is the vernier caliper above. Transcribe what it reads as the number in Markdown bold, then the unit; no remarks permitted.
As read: **15.6** mm
